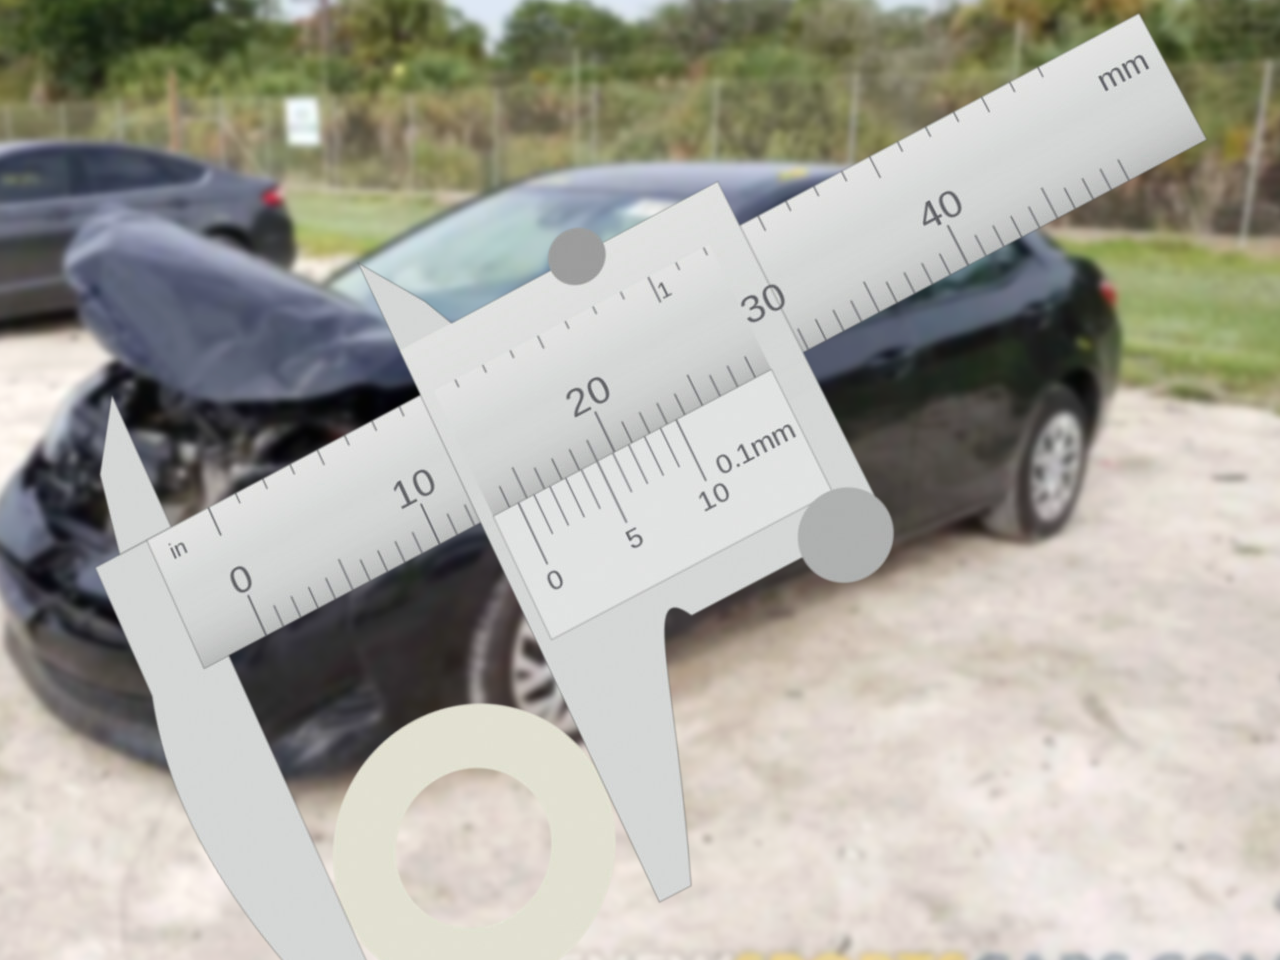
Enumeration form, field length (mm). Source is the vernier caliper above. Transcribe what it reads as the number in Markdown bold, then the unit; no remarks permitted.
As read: **14.5** mm
